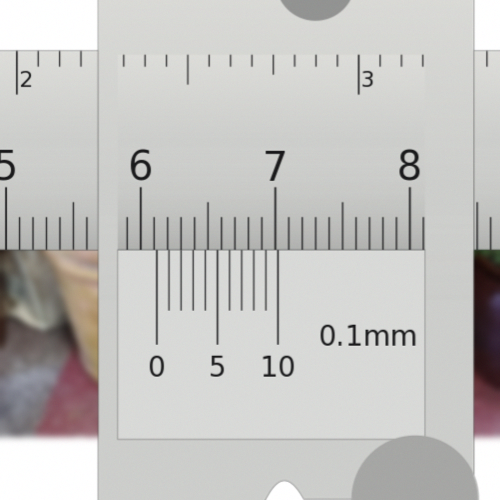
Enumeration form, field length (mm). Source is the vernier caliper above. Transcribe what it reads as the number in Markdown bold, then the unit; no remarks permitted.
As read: **61.2** mm
